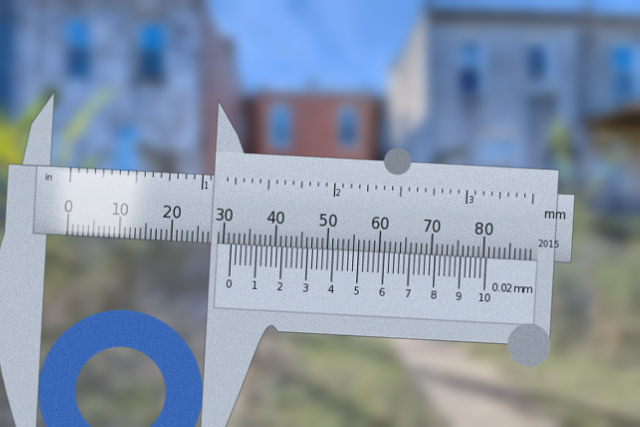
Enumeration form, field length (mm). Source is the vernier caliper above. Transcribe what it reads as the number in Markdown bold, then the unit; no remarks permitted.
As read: **31.5** mm
